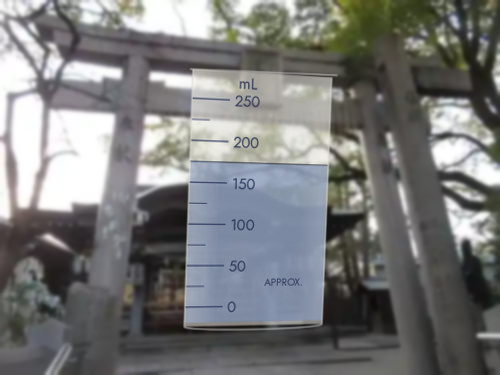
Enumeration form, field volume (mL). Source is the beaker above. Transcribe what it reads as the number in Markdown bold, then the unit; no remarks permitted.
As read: **175** mL
